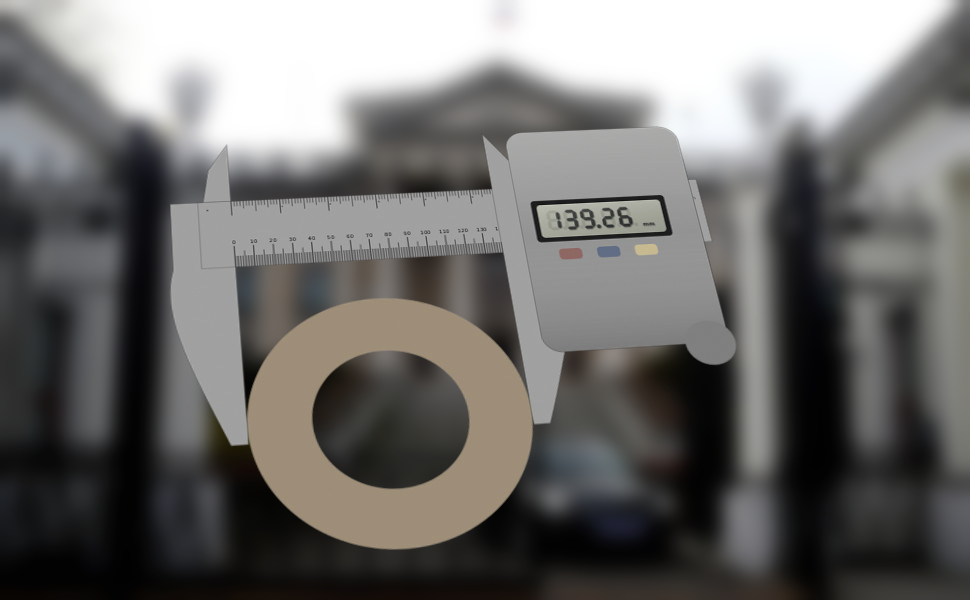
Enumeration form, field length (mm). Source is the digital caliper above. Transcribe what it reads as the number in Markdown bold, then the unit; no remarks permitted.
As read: **139.26** mm
